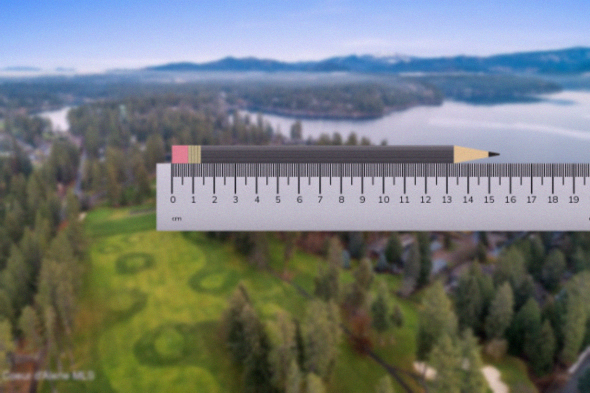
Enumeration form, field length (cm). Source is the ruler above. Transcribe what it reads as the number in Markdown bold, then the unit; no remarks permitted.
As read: **15.5** cm
